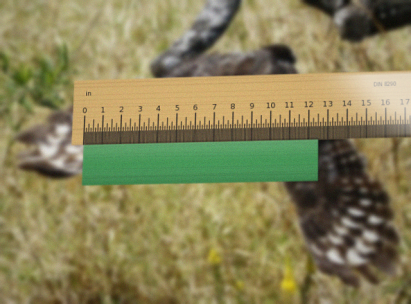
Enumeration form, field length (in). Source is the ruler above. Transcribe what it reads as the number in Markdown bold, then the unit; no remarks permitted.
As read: **12.5** in
